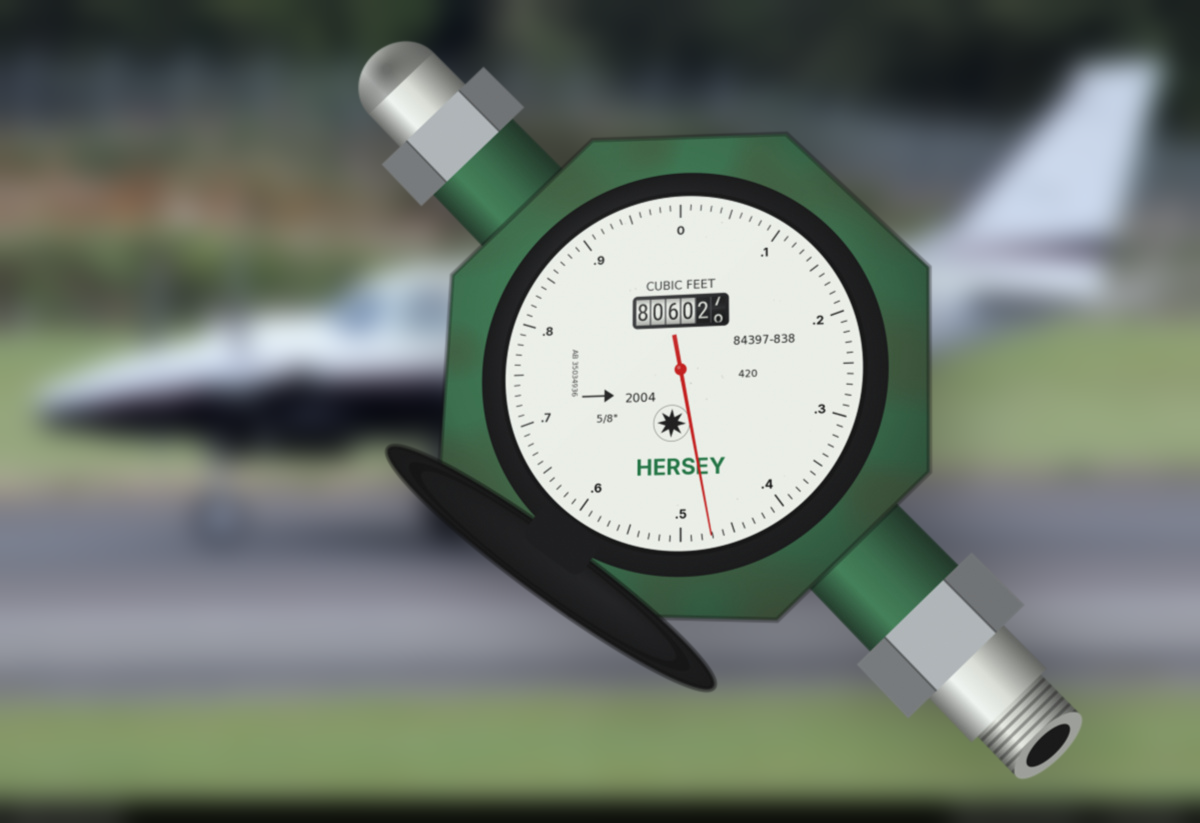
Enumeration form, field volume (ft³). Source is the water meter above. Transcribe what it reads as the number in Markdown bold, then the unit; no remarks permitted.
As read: **806027.47** ft³
